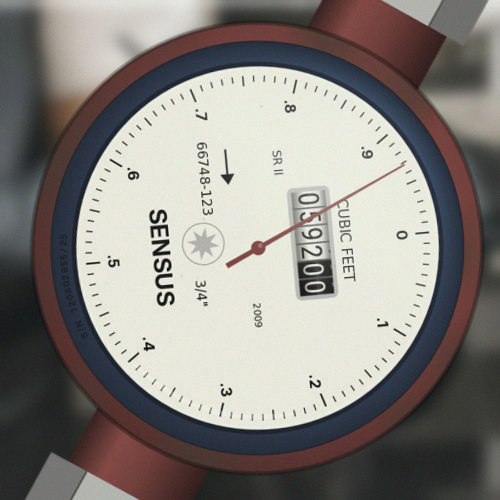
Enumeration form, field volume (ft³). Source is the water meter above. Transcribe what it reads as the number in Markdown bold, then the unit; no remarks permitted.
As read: **59199.93** ft³
